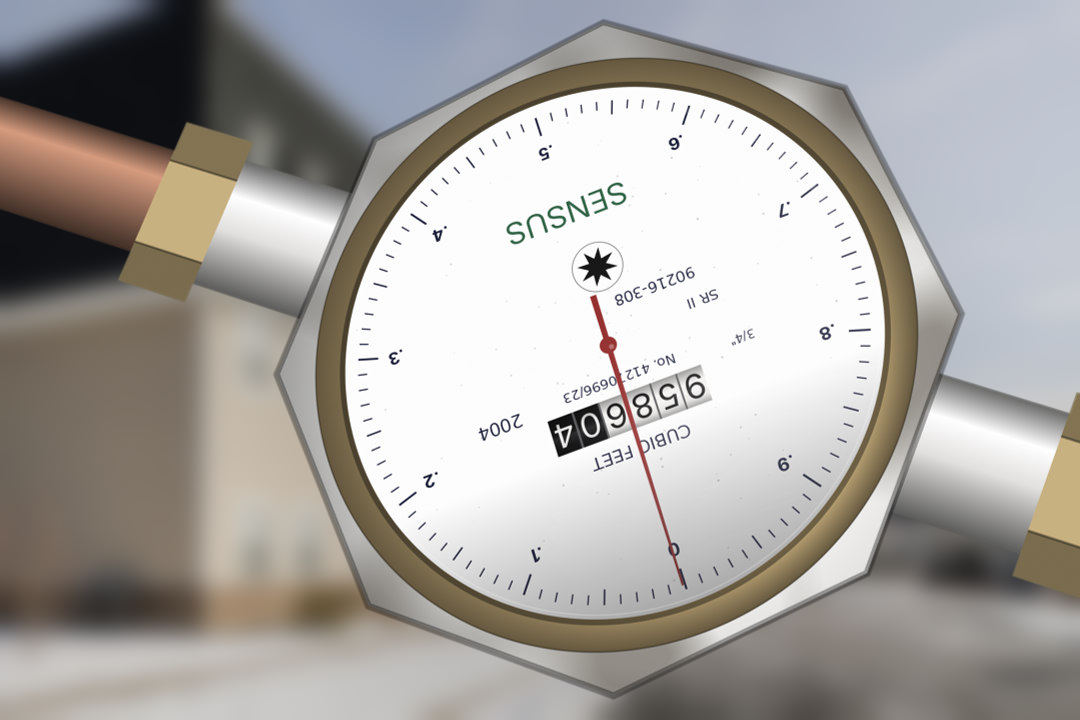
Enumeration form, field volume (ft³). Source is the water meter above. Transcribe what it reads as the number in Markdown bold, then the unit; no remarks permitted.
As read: **958604.00** ft³
